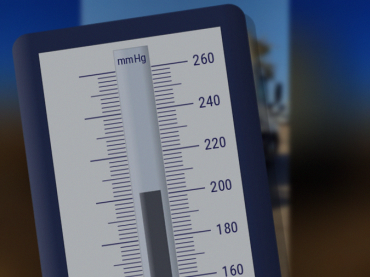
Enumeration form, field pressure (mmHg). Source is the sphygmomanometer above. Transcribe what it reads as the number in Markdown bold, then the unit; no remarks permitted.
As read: **202** mmHg
